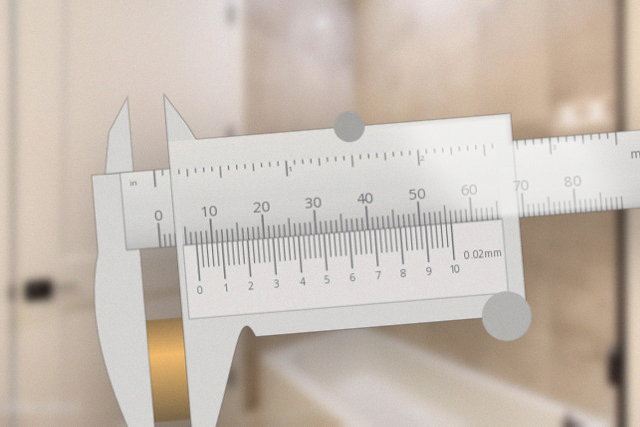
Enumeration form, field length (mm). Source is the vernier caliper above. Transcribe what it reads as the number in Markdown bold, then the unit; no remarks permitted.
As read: **7.0** mm
